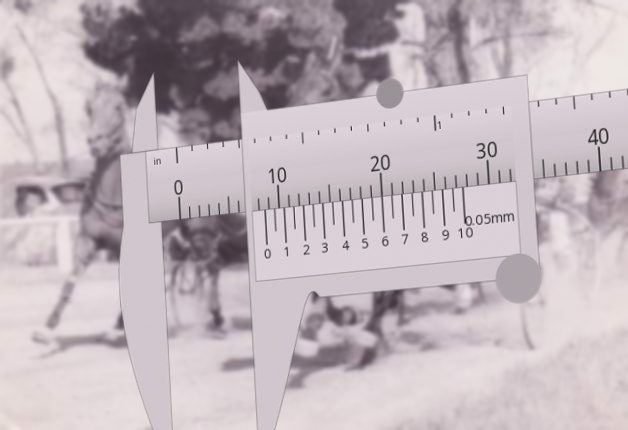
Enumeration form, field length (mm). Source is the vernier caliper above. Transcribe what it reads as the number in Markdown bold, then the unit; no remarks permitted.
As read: **8.6** mm
